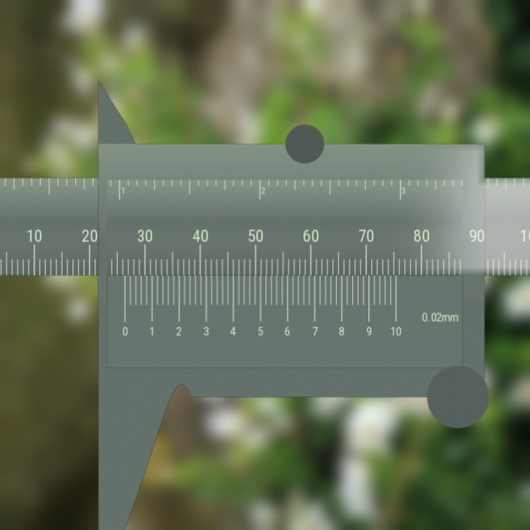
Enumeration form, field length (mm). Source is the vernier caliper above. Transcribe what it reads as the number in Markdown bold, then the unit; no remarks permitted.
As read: **26.4** mm
